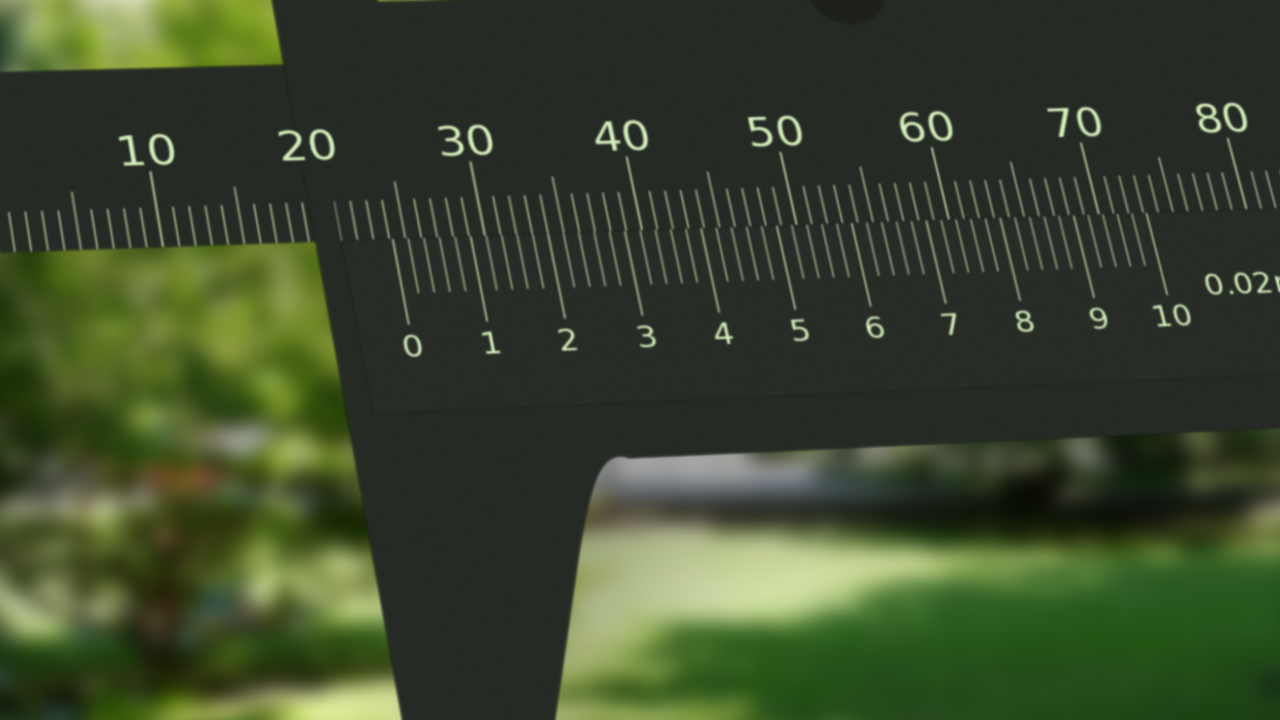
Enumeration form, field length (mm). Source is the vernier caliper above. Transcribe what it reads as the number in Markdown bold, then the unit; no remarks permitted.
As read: **24.2** mm
